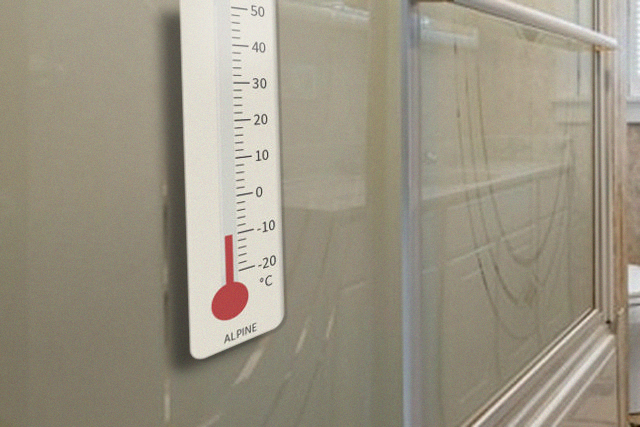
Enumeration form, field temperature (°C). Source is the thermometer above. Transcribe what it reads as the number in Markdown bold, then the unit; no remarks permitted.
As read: **-10** °C
